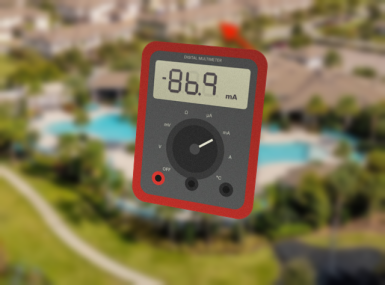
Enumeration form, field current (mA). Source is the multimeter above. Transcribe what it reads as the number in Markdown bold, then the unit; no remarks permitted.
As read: **-86.9** mA
